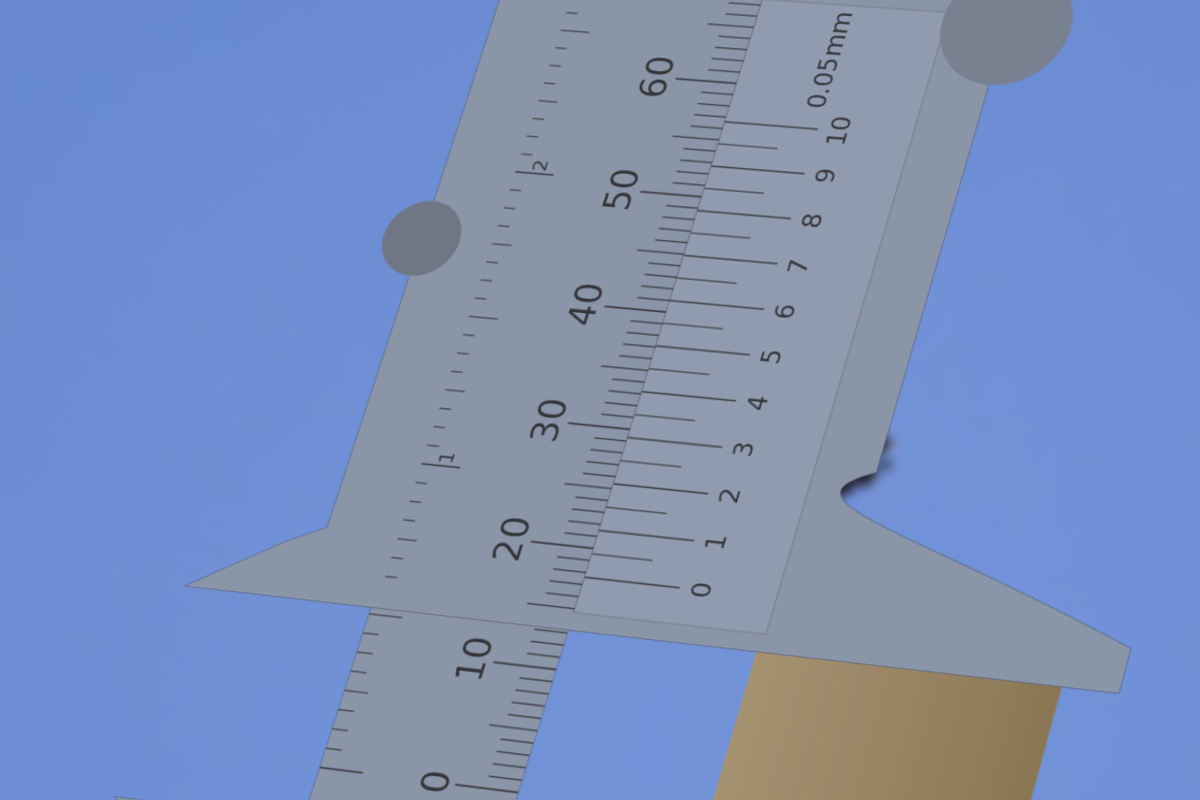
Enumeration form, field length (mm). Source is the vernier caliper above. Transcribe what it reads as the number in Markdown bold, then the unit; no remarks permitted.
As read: **17.6** mm
